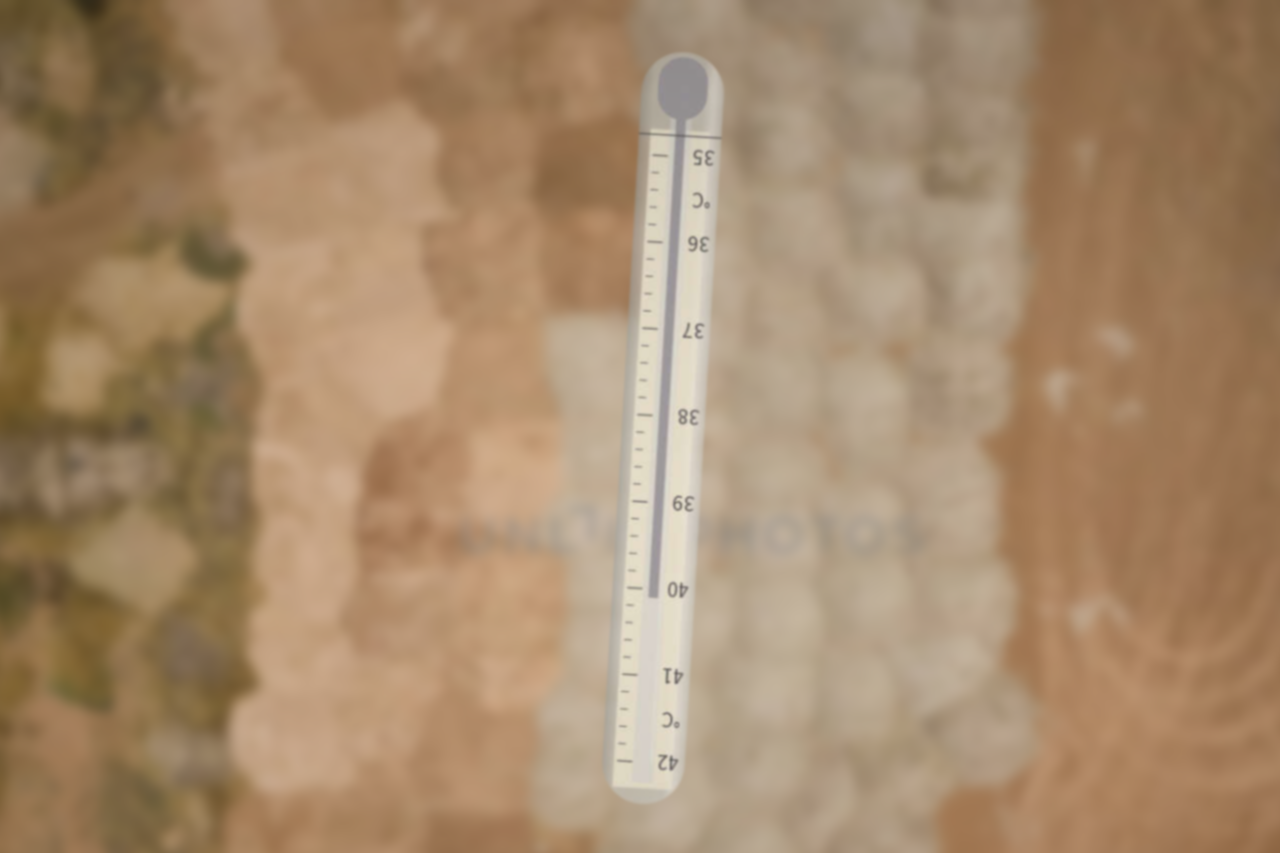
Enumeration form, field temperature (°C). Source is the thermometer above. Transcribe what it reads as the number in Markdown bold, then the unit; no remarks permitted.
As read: **40.1** °C
